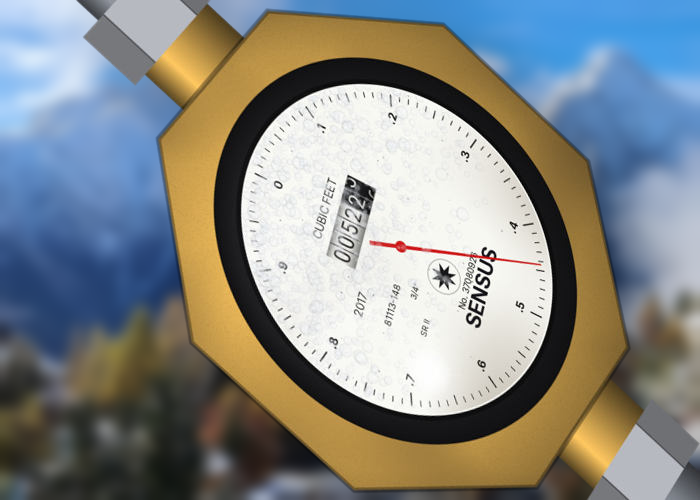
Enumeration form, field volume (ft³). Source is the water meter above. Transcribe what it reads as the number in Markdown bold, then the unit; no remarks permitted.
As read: **5225.44** ft³
